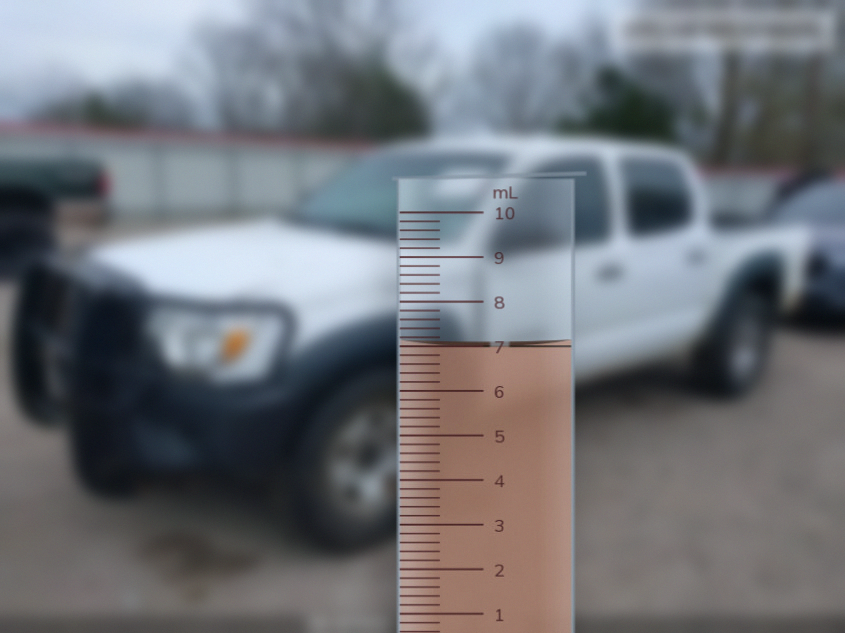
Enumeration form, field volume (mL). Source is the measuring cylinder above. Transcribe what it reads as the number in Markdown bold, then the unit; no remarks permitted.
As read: **7** mL
